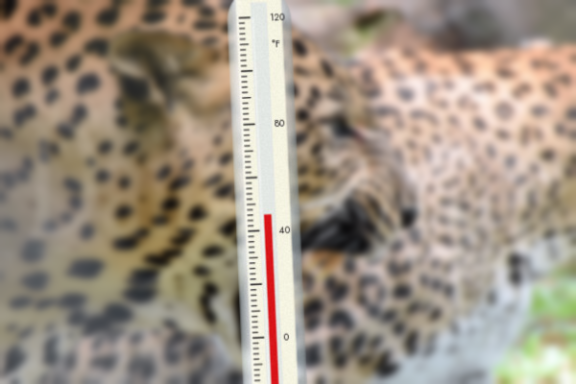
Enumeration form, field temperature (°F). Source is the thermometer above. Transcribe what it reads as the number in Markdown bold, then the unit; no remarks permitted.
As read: **46** °F
